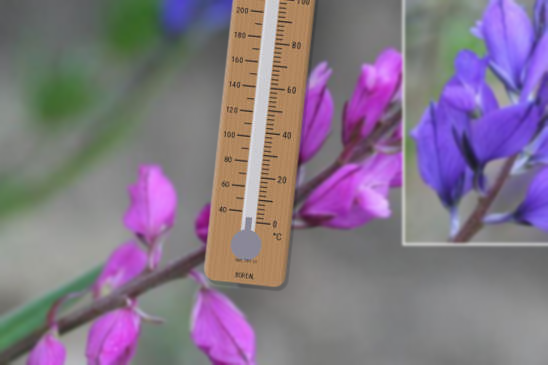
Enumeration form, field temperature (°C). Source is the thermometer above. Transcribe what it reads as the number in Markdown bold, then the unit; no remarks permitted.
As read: **2** °C
